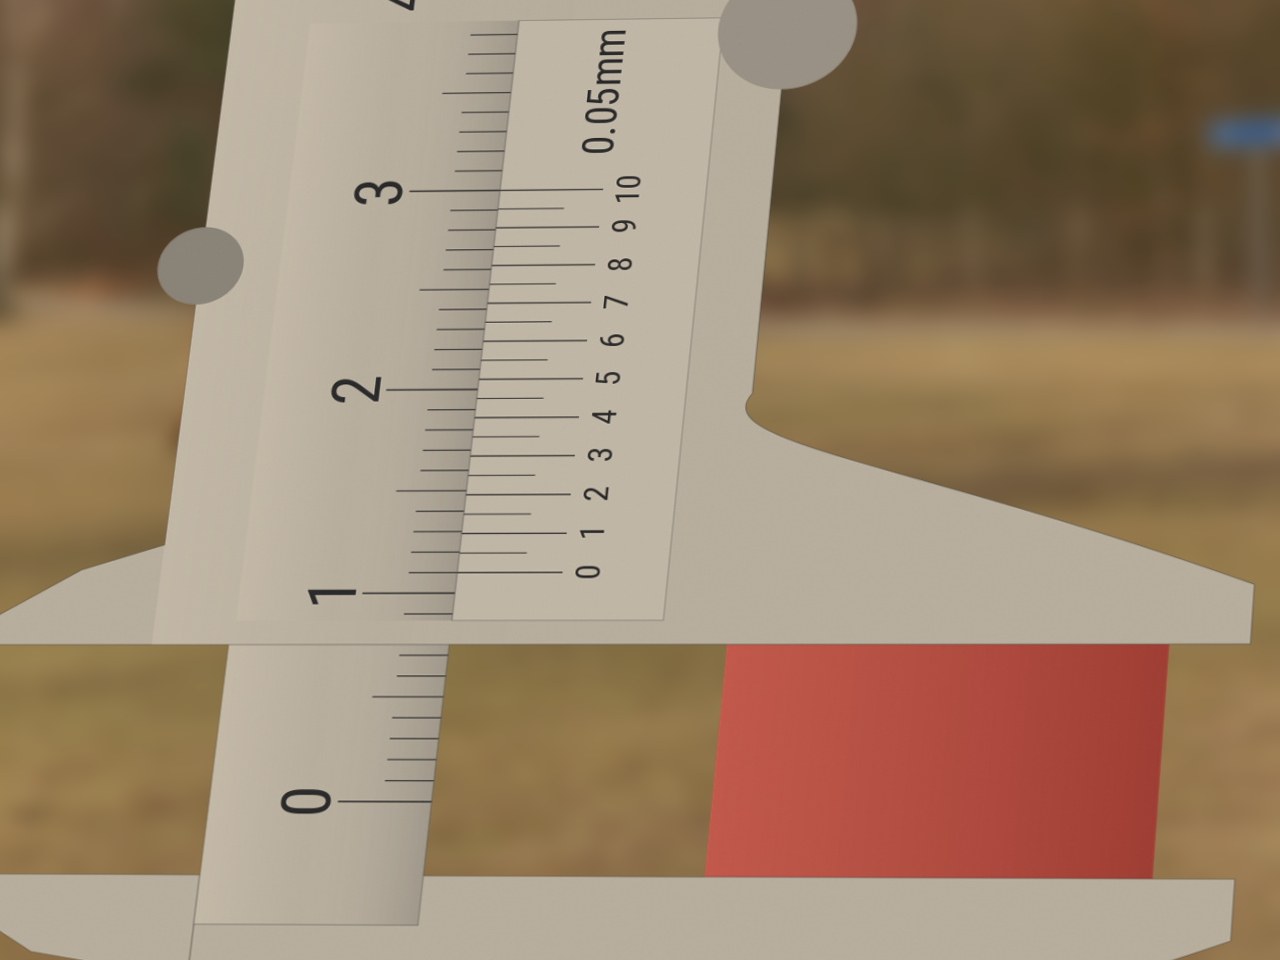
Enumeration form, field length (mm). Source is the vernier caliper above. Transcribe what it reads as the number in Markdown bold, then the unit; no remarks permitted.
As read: **11.0** mm
